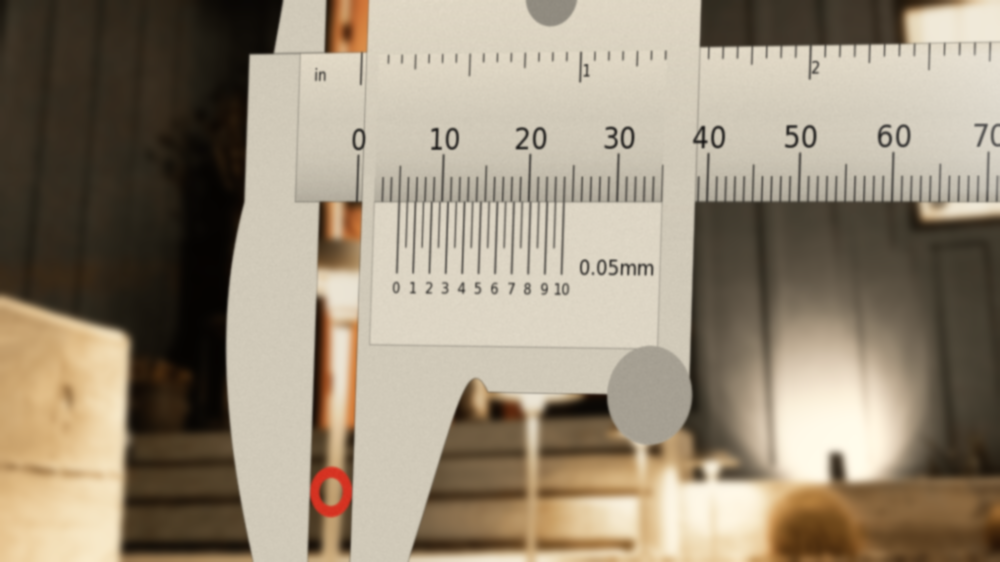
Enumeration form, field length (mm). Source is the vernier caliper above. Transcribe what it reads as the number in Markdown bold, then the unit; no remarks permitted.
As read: **5.0** mm
